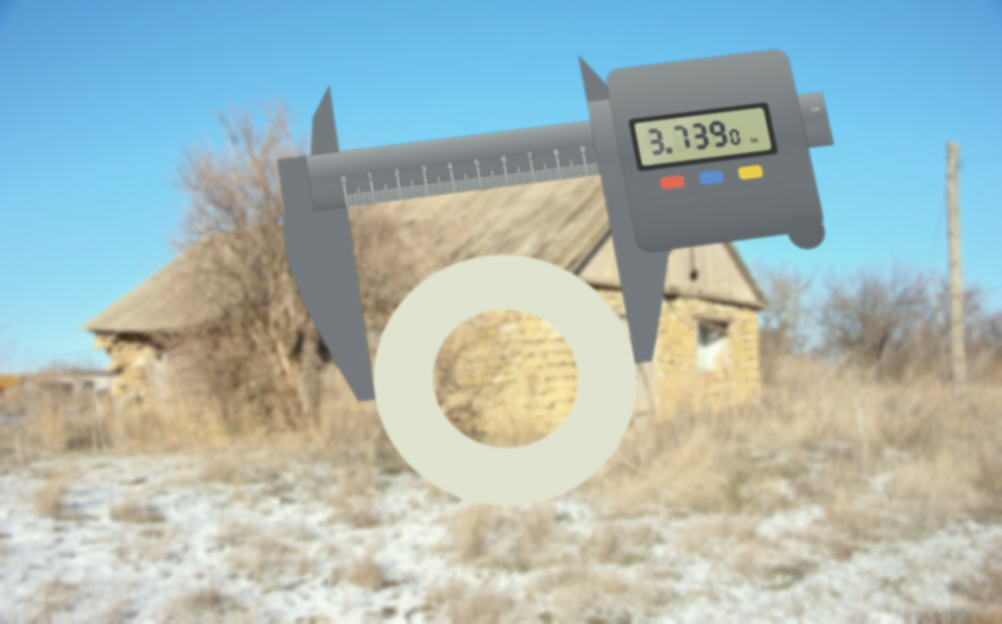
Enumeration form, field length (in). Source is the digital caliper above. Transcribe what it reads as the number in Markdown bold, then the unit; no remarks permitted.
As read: **3.7390** in
